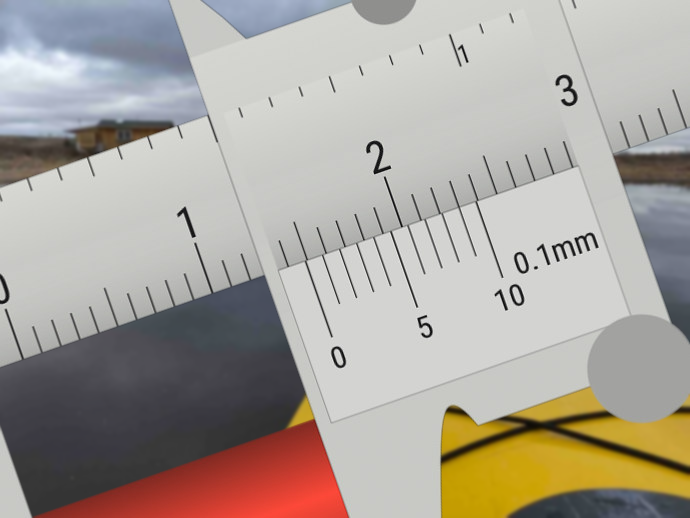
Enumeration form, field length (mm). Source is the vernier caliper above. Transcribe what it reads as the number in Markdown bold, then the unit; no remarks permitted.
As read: **14.9** mm
